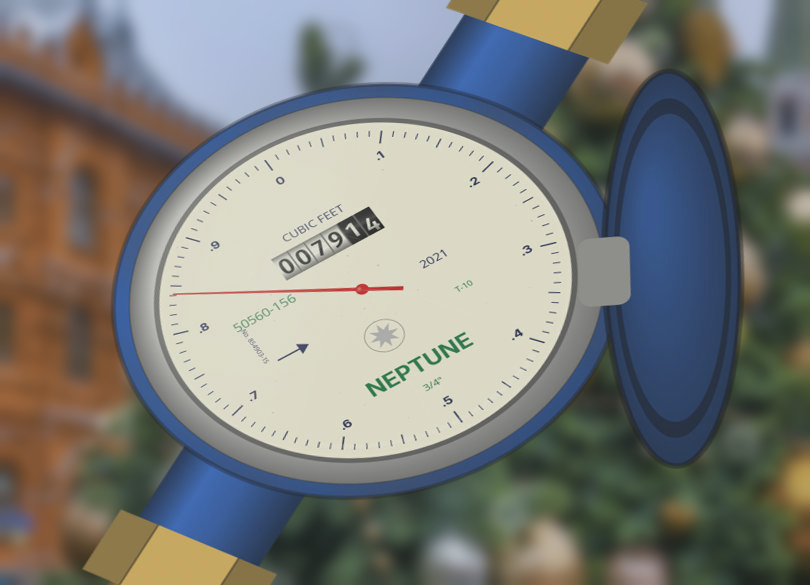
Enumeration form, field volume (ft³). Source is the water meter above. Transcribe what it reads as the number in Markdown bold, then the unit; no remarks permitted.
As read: **7913.84** ft³
